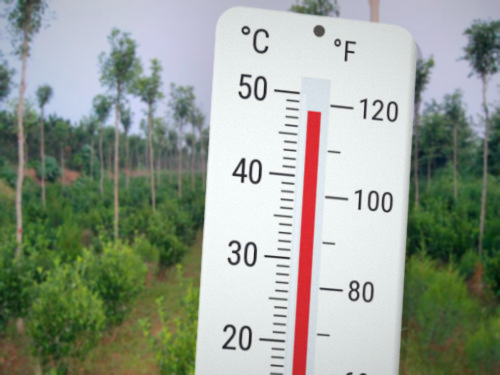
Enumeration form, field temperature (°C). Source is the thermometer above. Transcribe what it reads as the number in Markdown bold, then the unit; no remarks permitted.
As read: **48** °C
